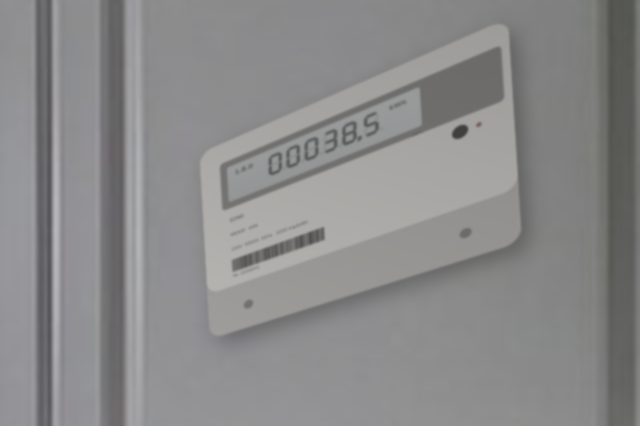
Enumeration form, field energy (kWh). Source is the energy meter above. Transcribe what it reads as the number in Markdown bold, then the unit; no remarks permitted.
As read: **38.5** kWh
